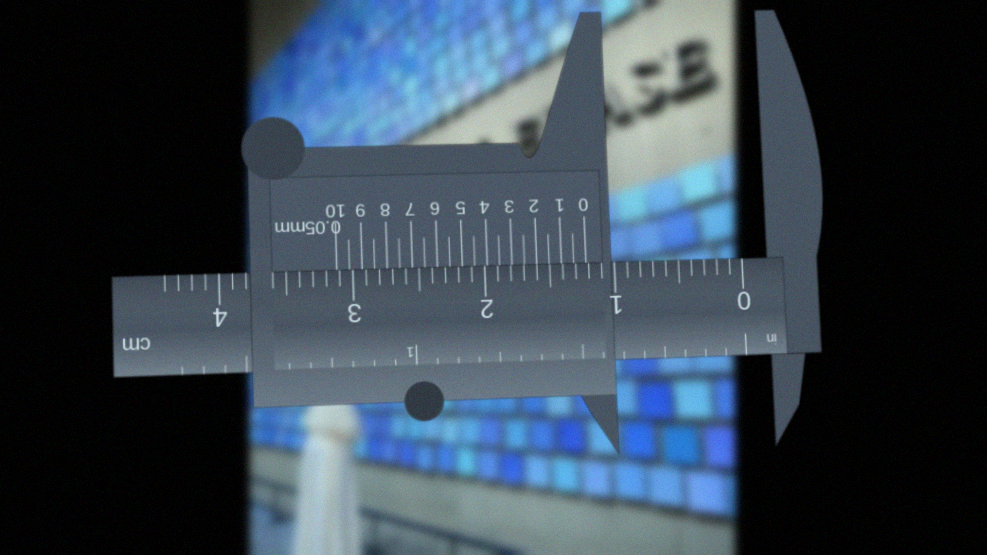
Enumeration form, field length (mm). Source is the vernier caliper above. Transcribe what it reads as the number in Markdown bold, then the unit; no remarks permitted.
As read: **12.2** mm
